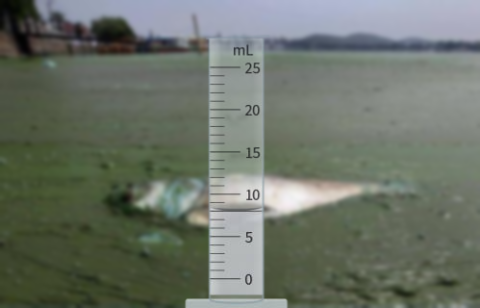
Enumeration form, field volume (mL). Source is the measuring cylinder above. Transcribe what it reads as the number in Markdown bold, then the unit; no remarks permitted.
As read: **8** mL
